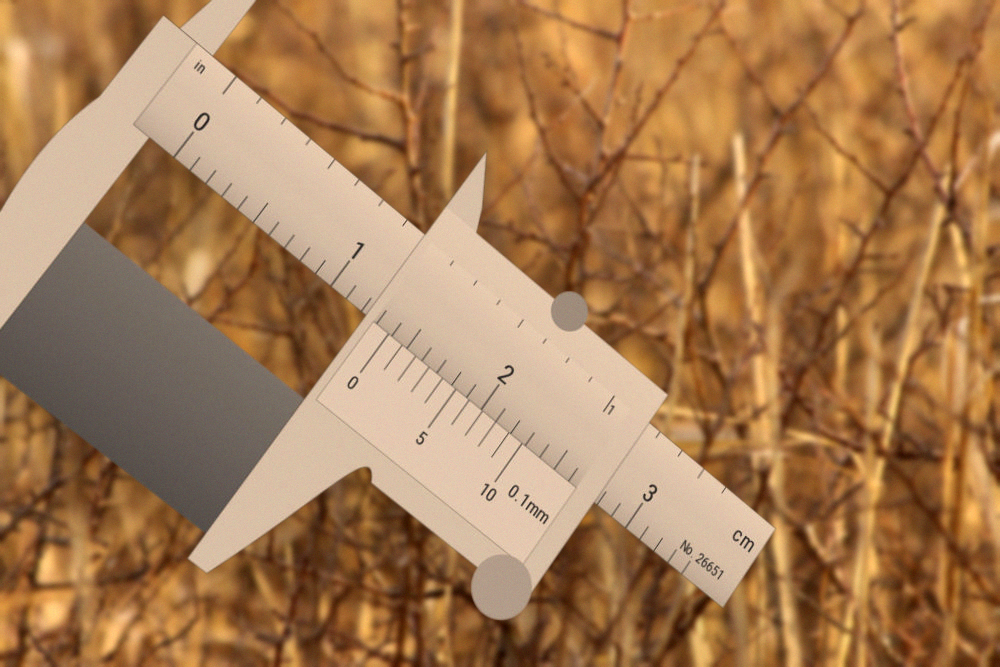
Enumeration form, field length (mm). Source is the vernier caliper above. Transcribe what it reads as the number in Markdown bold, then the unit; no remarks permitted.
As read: **13.8** mm
